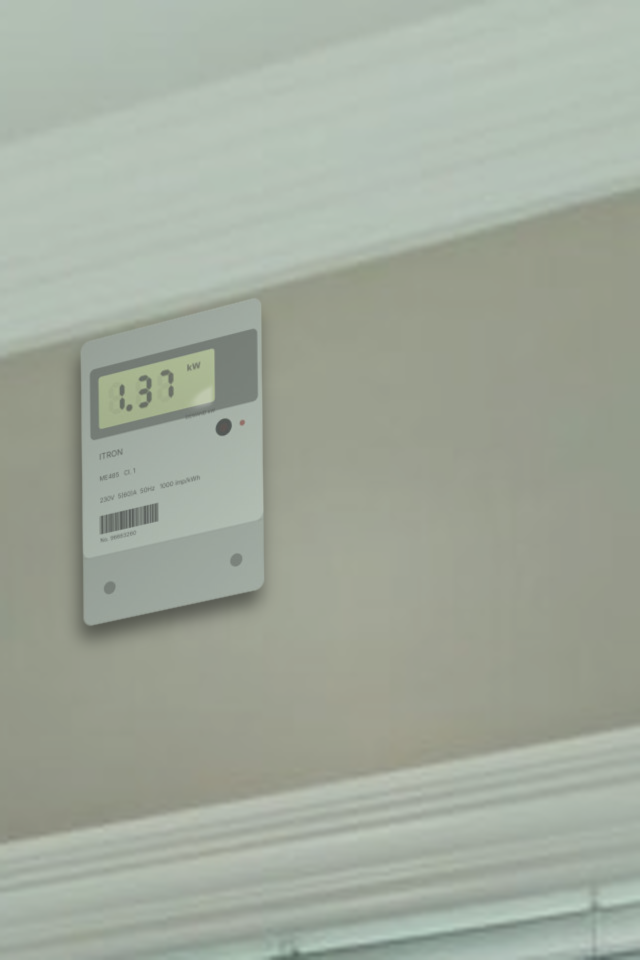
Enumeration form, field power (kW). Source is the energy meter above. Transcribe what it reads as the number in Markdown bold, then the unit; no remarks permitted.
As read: **1.37** kW
